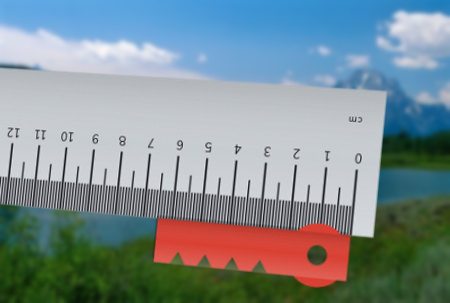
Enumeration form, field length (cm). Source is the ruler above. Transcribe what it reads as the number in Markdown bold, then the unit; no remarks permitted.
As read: **6.5** cm
